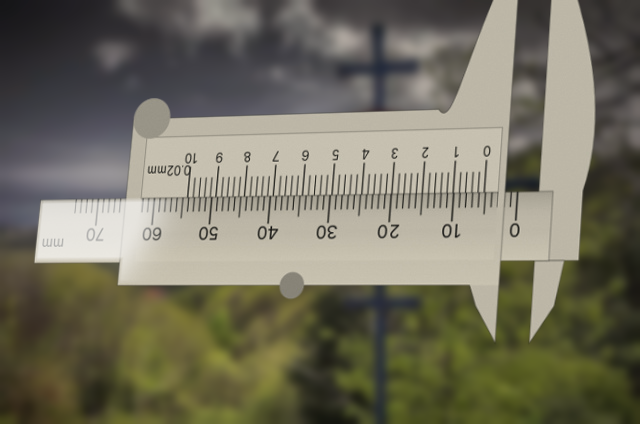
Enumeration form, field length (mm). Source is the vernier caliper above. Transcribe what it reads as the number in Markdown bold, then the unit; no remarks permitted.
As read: **5.2** mm
